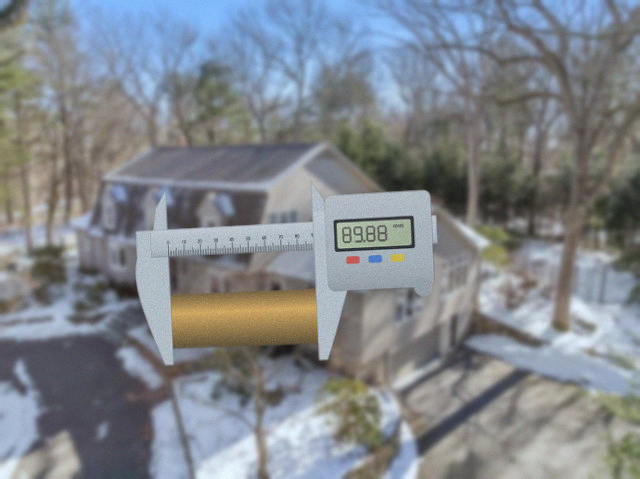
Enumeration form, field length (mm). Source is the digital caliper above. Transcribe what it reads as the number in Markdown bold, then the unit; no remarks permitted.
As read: **89.88** mm
